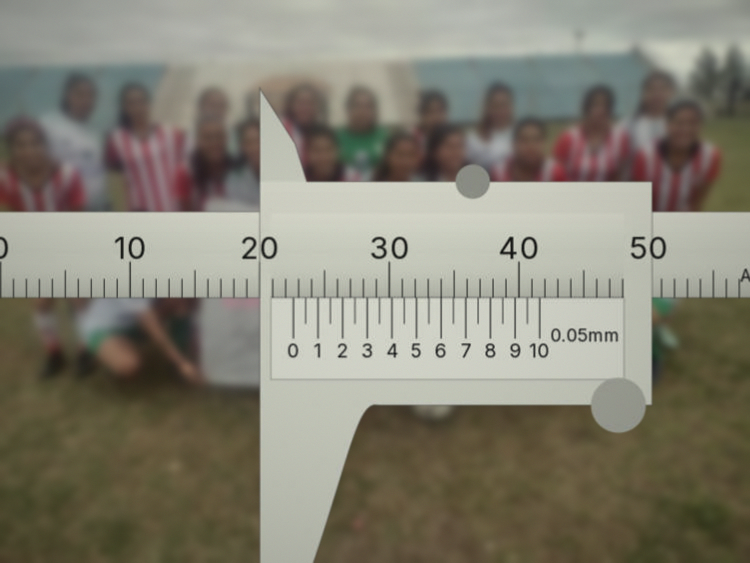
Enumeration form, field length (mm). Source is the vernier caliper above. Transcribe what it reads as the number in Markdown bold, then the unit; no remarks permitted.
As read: **22.6** mm
